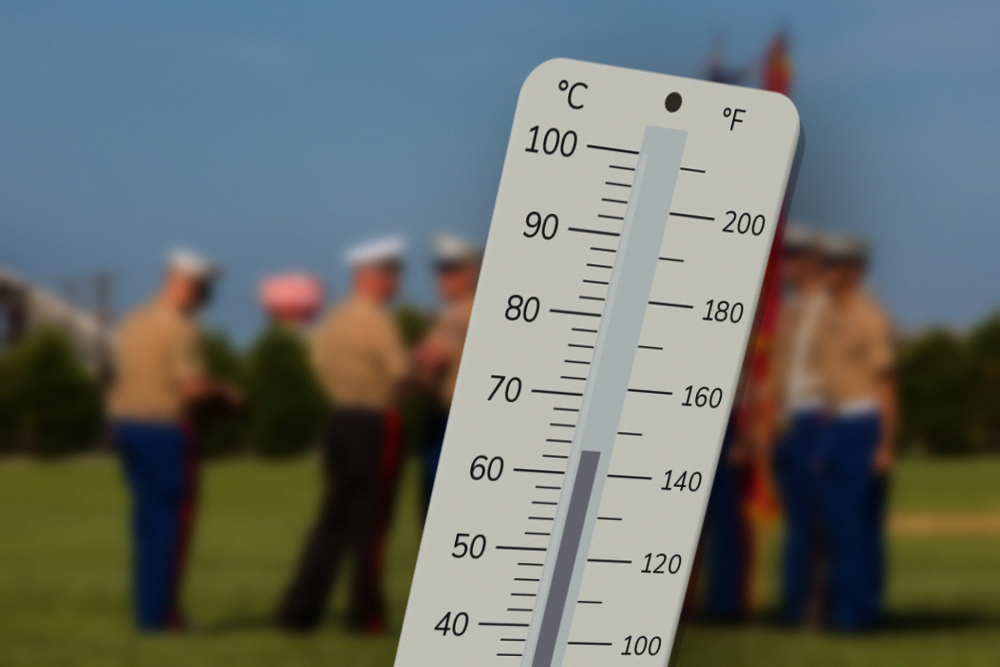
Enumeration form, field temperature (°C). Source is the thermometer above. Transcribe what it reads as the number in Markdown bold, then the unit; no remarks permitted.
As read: **63** °C
